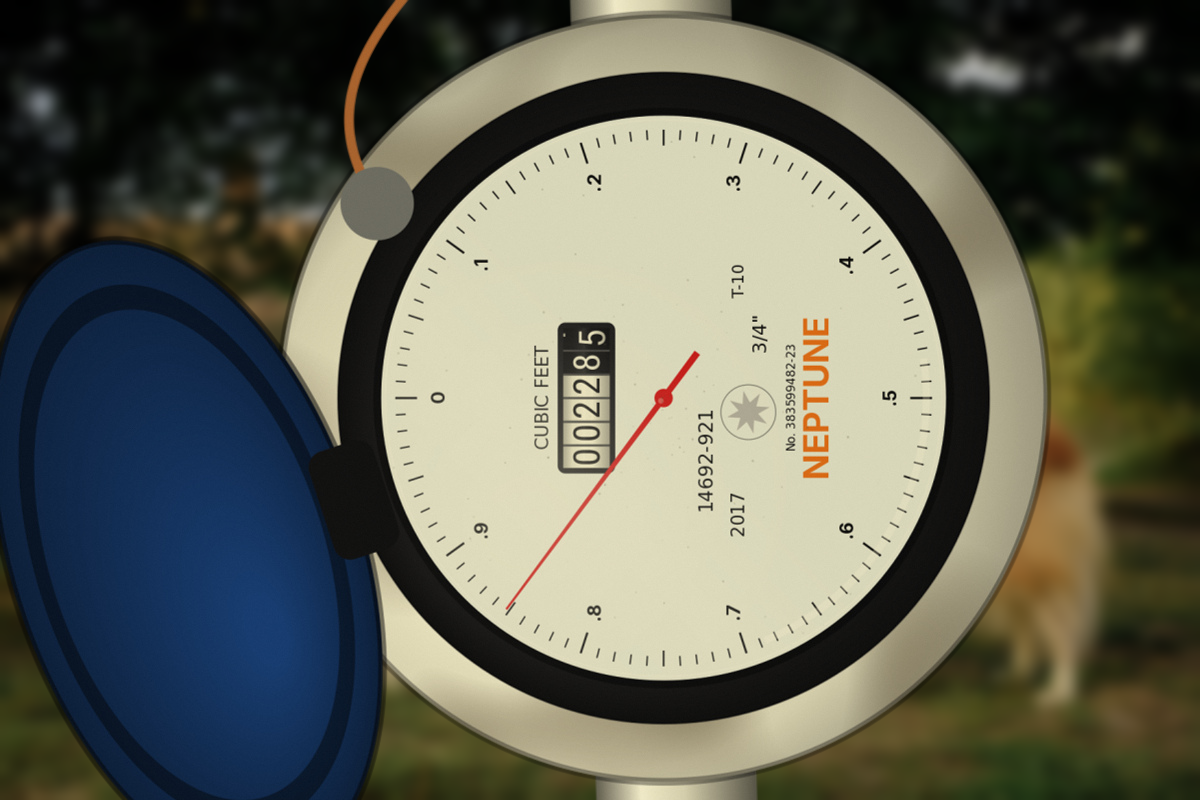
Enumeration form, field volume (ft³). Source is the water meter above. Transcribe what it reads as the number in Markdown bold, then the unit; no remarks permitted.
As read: **2284.85** ft³
